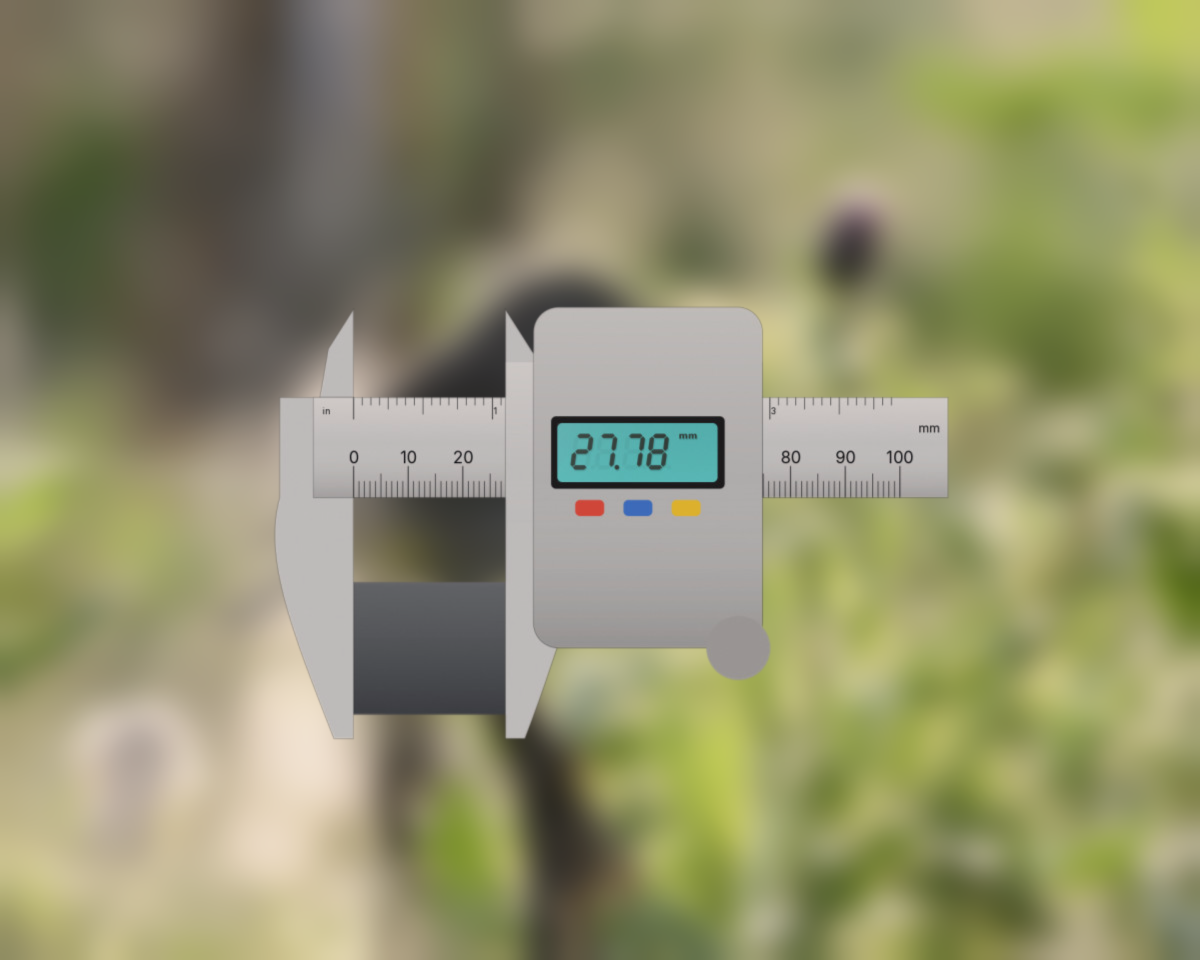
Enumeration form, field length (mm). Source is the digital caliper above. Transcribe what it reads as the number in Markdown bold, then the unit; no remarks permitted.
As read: **27.78** mm
